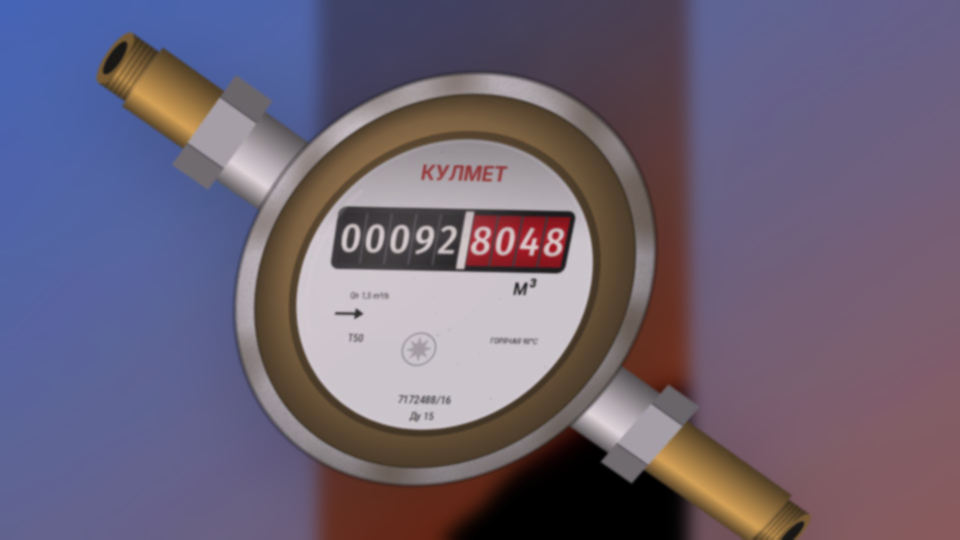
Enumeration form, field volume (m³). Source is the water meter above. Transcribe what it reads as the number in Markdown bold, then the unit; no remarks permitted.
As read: **92.8048** m³
